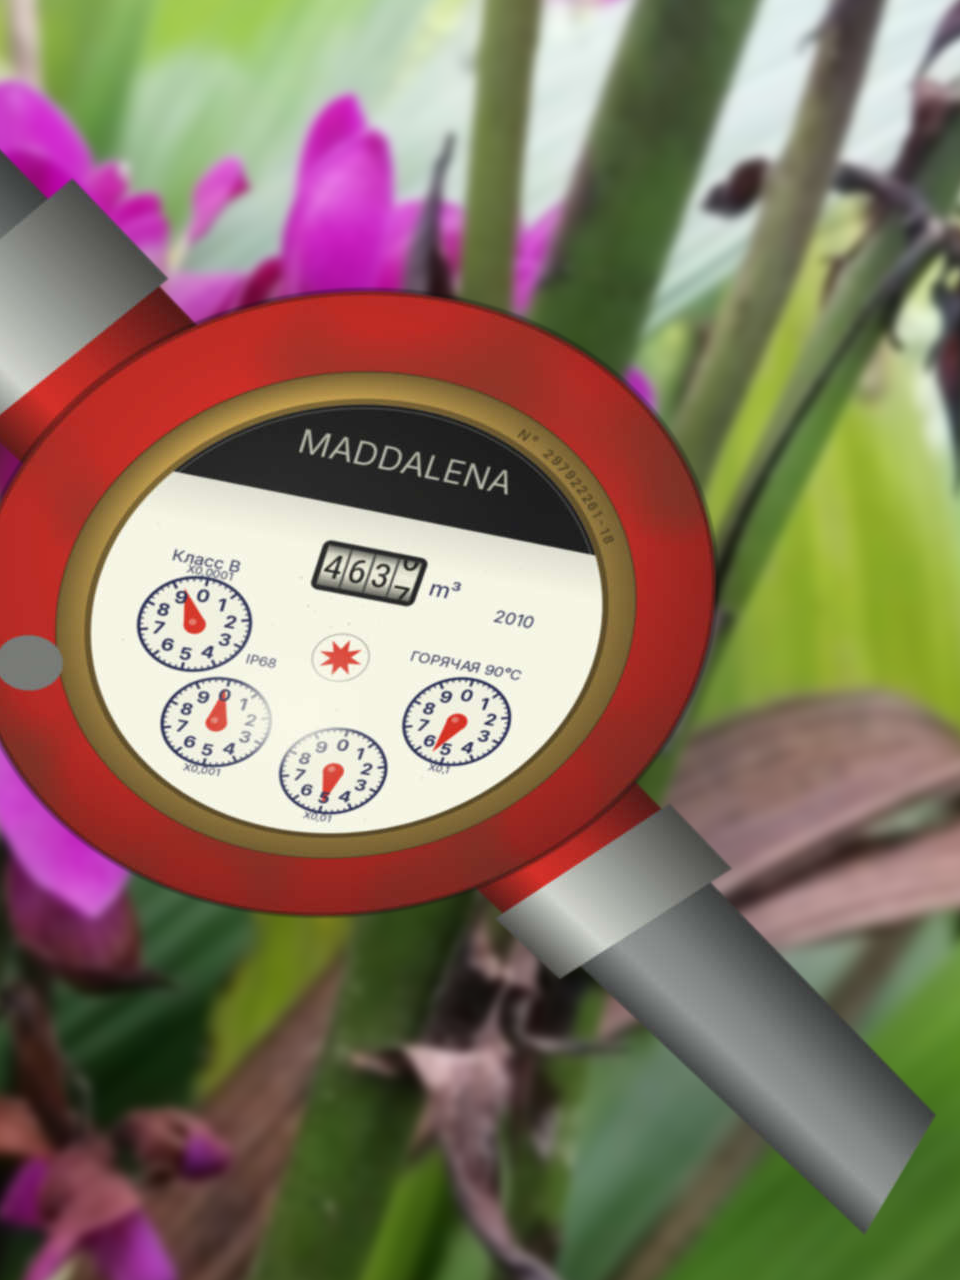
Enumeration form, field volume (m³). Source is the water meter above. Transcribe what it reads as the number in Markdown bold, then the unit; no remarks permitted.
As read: **4636.5499** m³
